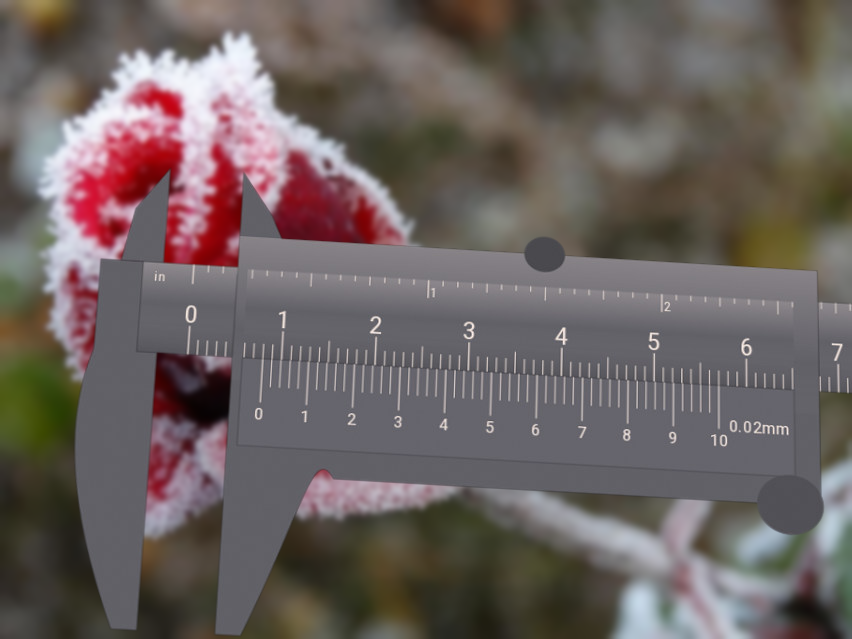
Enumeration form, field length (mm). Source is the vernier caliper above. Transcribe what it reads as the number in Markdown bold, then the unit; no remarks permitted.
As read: **8.0** mm
